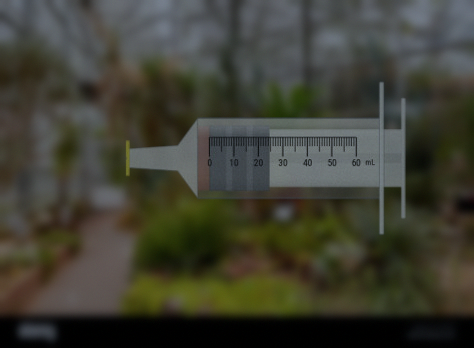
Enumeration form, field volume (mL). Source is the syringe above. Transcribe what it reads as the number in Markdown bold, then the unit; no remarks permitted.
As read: **0** mL
